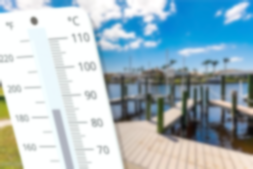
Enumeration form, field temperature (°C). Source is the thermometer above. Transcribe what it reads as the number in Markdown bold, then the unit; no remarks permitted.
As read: **85** °C
